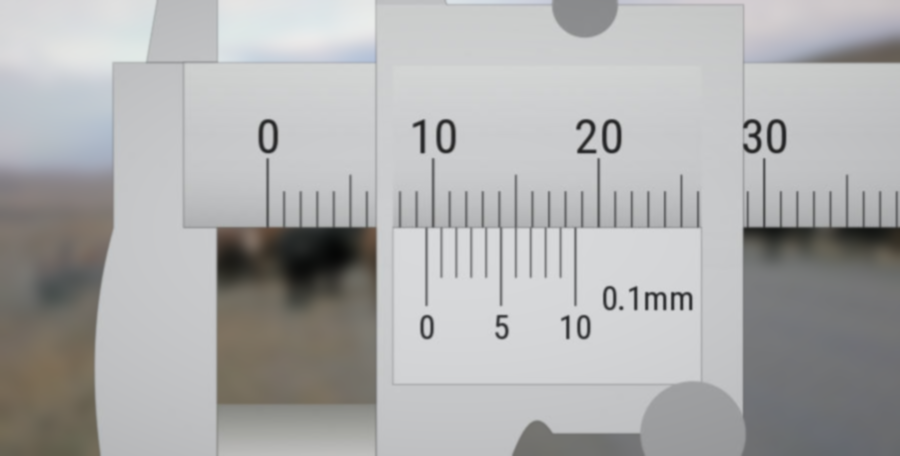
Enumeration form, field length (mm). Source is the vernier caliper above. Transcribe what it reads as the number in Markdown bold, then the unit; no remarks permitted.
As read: **9.6** mm
